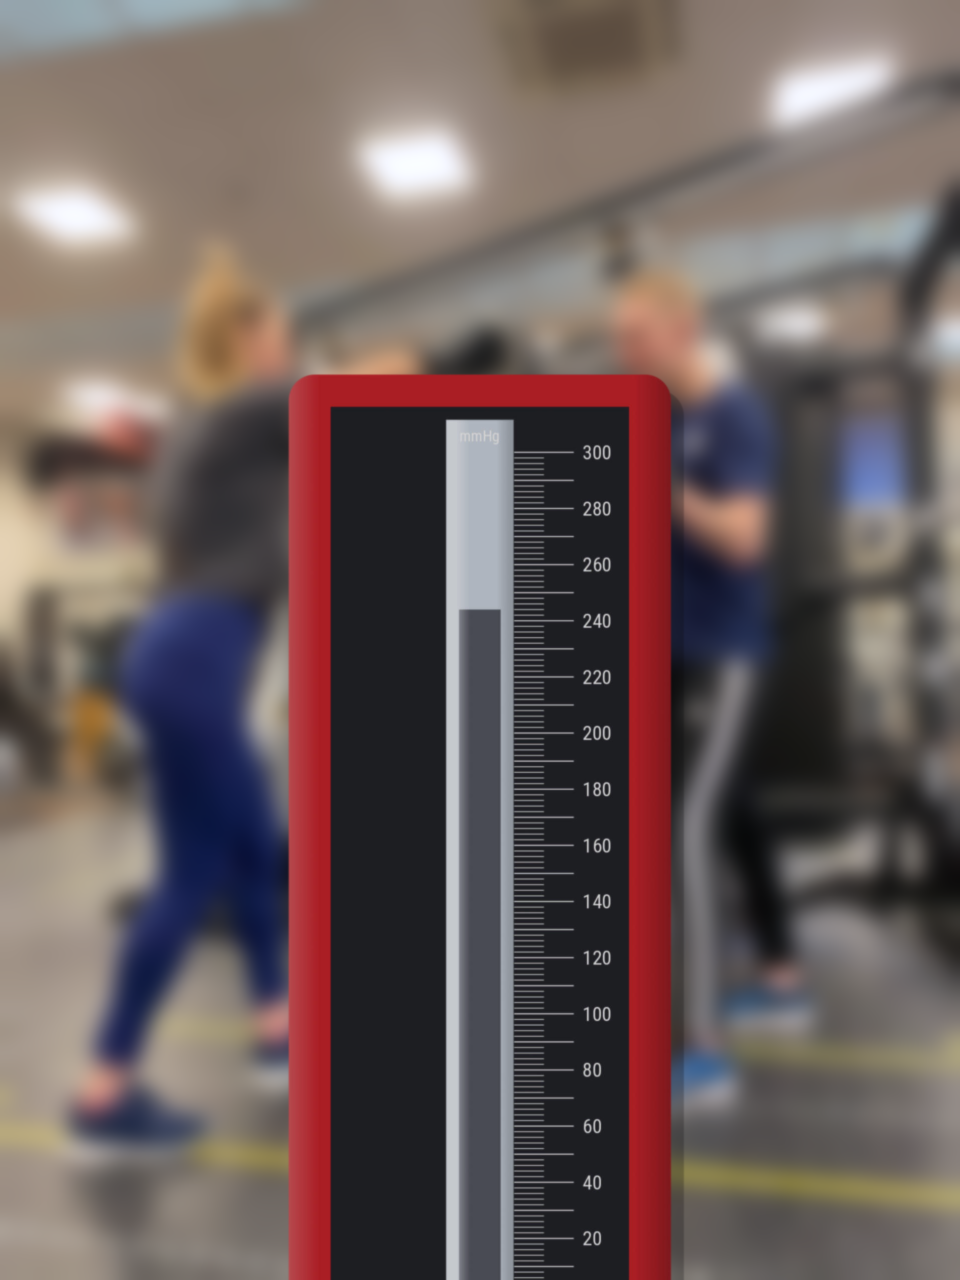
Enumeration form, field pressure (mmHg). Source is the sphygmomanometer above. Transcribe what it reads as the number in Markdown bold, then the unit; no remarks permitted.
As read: **244** mmHg
